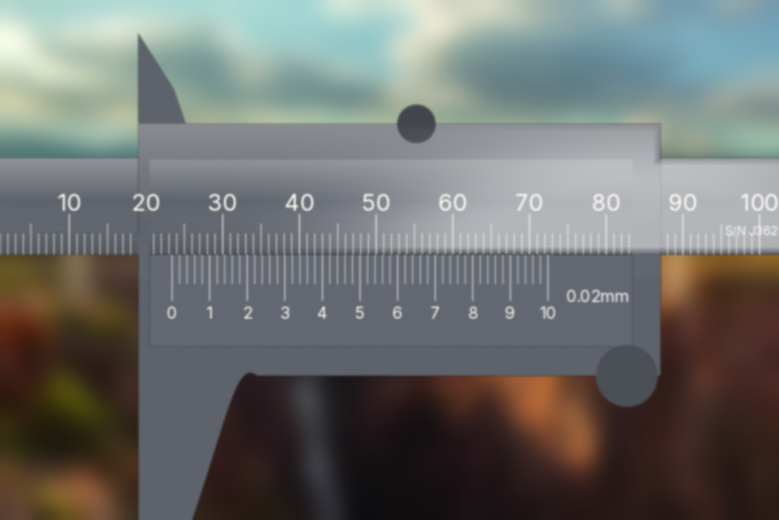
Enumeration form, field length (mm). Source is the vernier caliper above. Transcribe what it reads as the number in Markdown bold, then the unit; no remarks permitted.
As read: **23.4** mm
